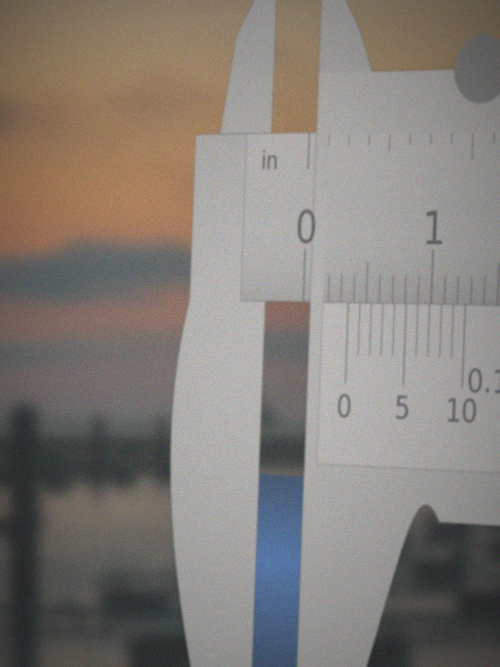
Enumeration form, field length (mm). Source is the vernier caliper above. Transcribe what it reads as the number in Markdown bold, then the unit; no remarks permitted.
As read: **3.6** mm
